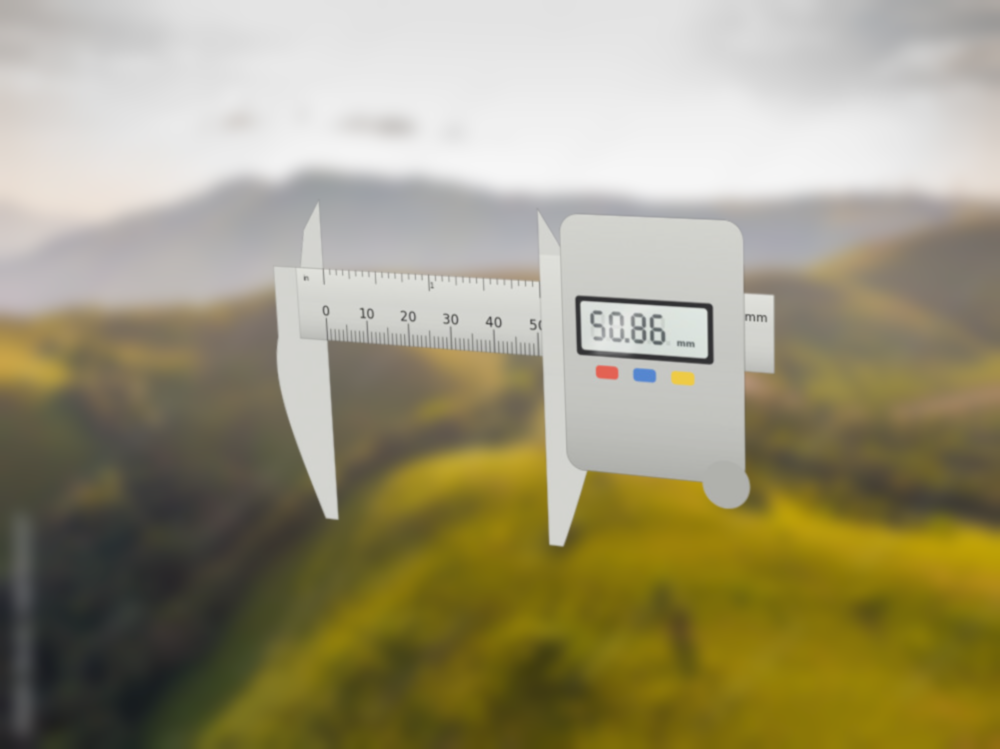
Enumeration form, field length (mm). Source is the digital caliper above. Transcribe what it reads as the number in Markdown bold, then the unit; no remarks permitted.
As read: **50.86** mm
